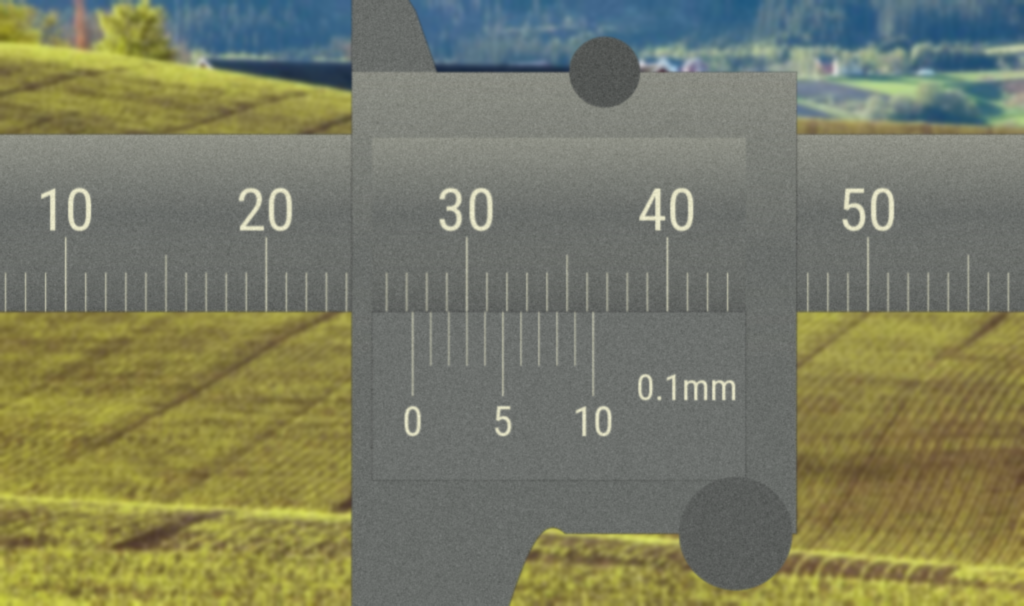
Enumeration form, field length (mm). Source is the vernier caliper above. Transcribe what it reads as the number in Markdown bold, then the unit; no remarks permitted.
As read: **27.3** mm
